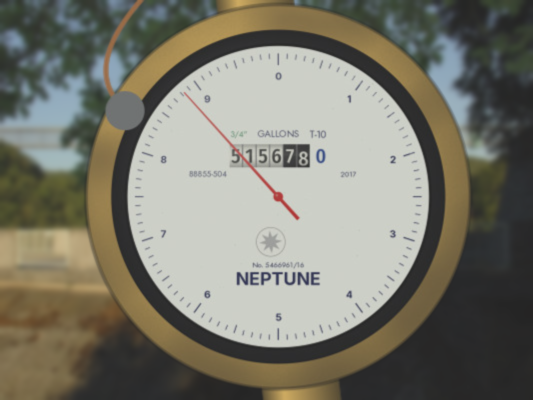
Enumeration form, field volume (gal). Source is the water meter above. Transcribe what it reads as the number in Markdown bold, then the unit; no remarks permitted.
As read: **5156778.8** gal
